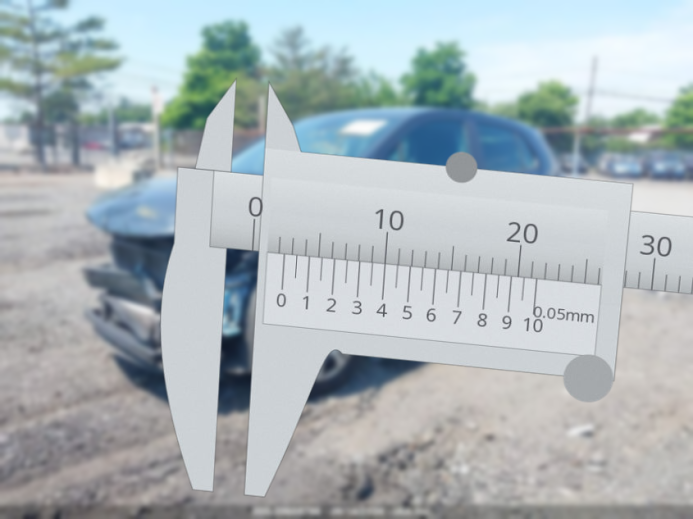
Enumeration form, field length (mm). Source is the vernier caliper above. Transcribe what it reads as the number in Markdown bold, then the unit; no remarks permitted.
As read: **2.4** mm
